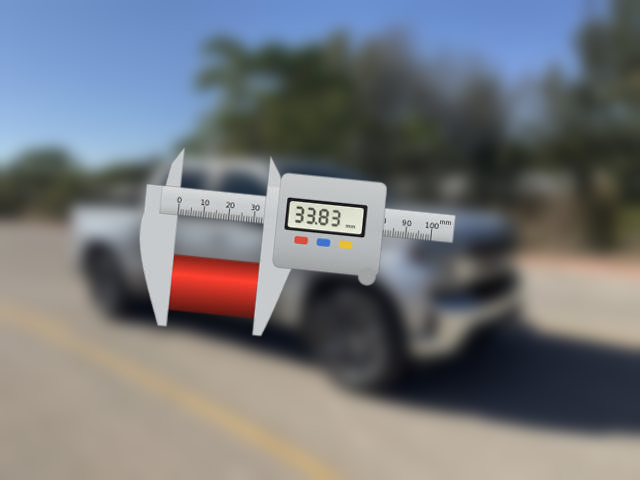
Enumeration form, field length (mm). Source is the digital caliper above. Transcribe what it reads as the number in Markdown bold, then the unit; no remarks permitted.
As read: **33.83** mm
